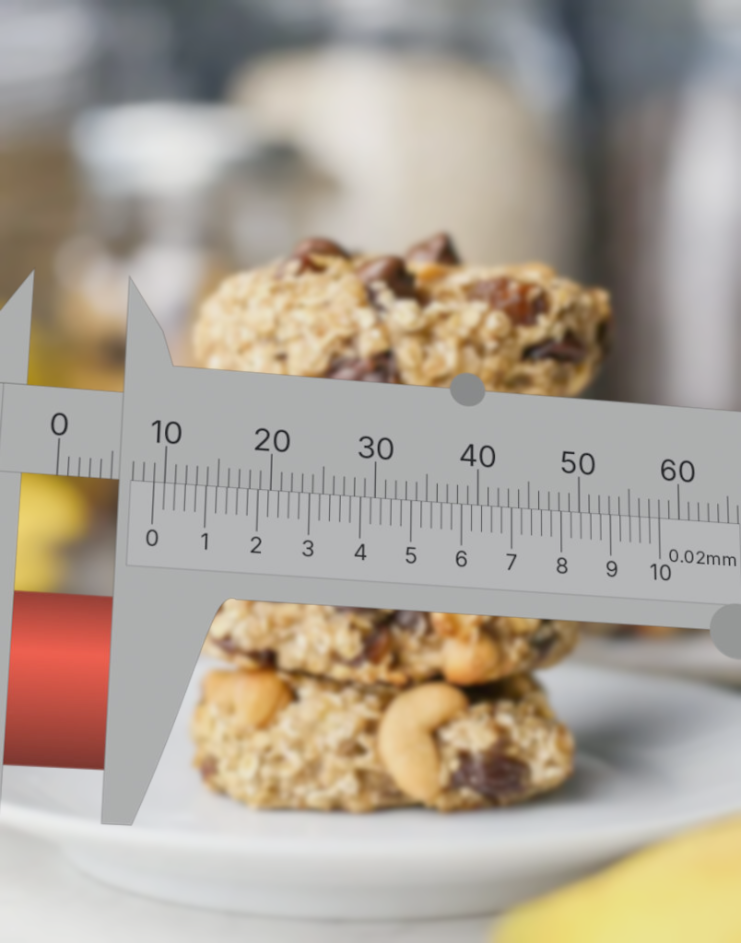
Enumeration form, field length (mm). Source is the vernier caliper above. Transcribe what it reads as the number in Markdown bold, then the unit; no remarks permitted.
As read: **9.0** mm
